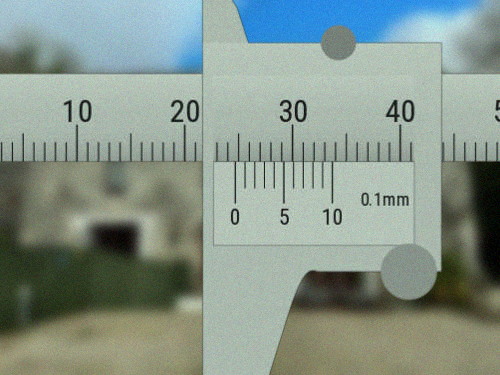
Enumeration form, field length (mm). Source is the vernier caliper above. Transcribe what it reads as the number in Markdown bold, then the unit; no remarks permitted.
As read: **24.7** mm
